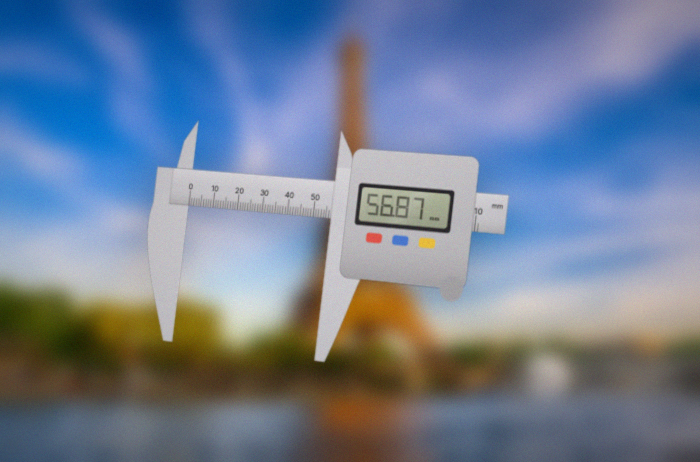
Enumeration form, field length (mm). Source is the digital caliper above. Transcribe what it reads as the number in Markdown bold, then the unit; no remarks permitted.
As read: **56.87** mm
